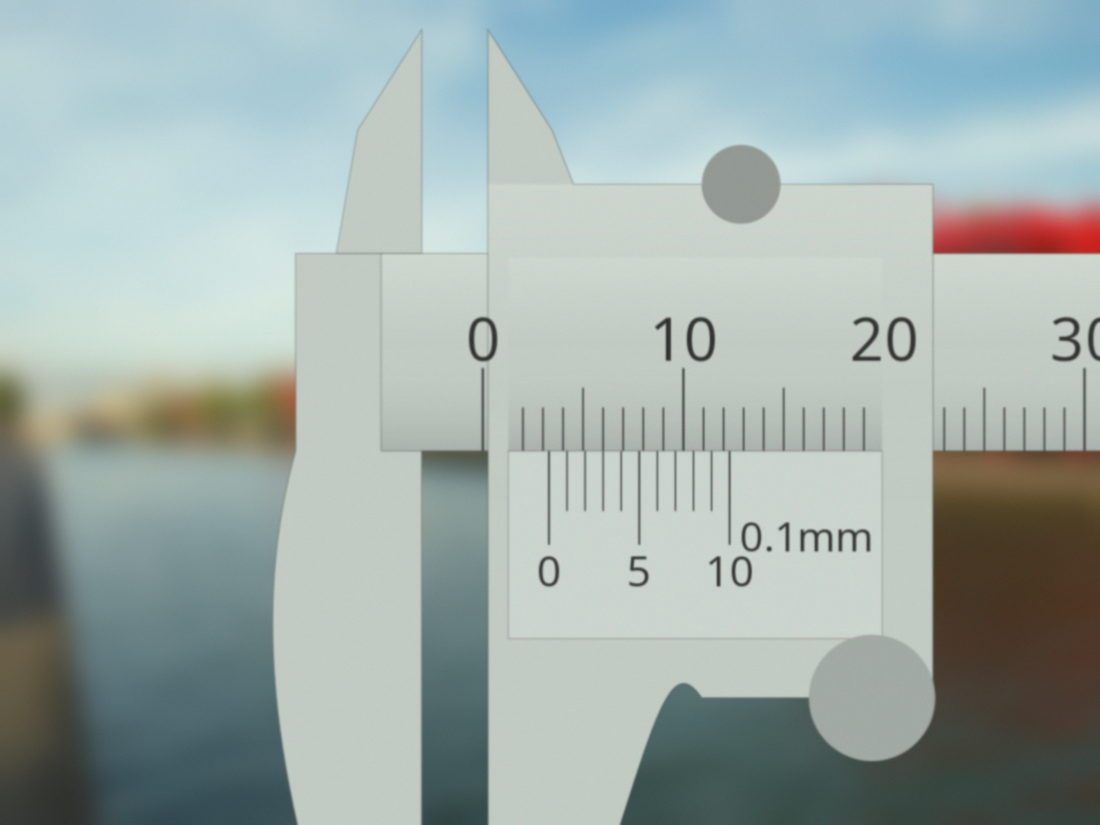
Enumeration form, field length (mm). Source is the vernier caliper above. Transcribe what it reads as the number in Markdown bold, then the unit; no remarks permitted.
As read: **3.3** mm
